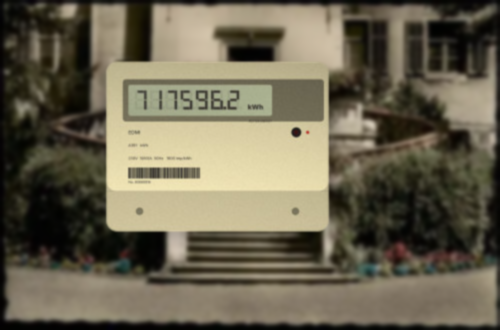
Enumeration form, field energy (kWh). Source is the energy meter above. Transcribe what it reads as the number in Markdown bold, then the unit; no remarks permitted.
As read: **717596.2** kWh
